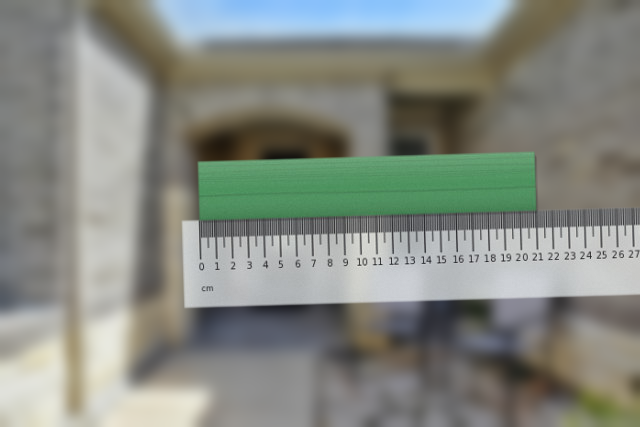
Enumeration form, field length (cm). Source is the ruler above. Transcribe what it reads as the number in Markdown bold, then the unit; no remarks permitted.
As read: **21** cm
